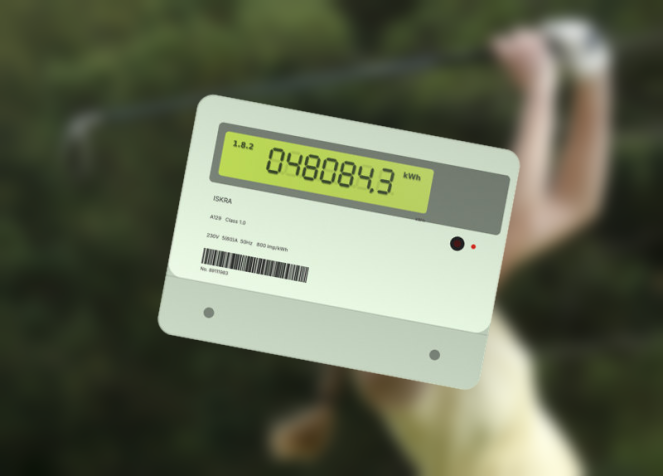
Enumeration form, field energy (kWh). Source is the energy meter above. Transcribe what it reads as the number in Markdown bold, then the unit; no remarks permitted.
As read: **48084.3** kWh
